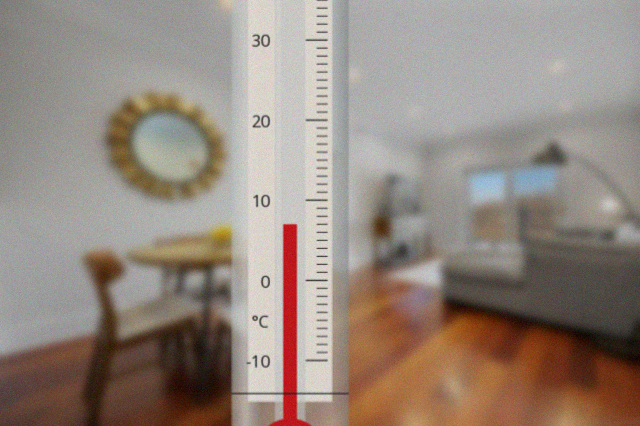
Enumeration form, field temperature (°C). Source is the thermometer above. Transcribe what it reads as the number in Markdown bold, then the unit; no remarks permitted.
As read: **7** °C
